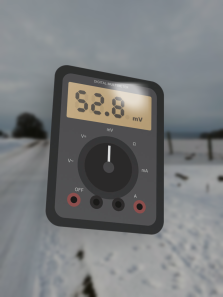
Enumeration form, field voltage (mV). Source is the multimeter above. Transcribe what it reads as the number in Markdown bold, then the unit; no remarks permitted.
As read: **52.8** mV
